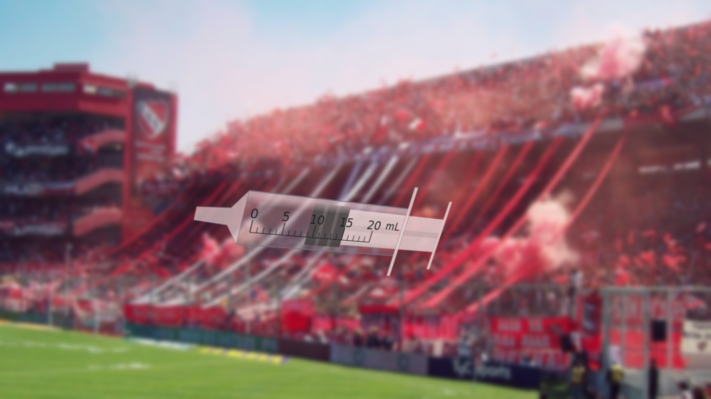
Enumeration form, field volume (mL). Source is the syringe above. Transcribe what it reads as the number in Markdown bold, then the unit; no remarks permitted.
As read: **9** mL
